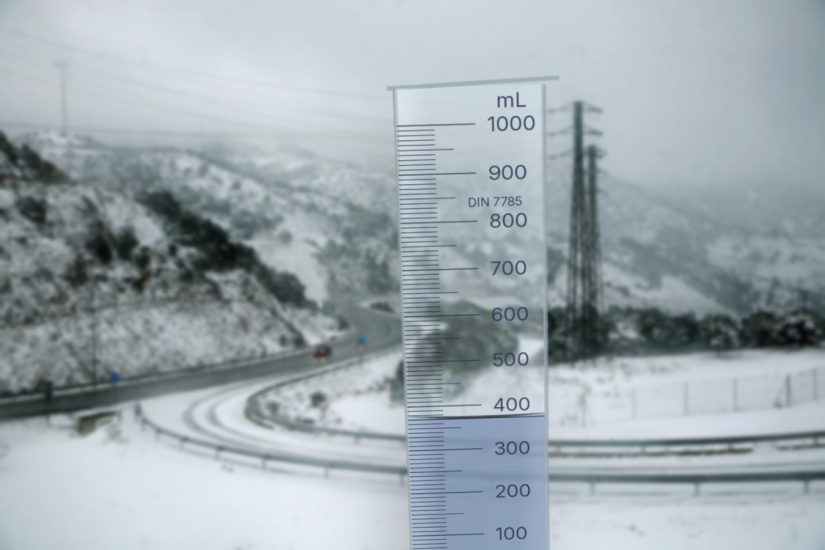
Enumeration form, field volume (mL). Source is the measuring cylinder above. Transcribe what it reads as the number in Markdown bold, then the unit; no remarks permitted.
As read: **370** mL
